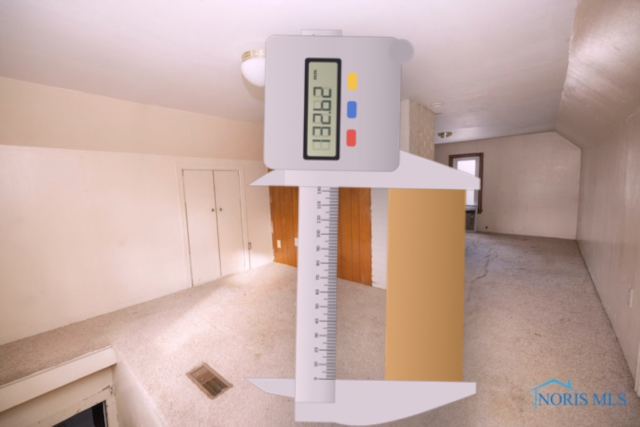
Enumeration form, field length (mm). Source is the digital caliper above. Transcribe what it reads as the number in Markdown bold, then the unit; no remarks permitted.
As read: **132.62** mm
